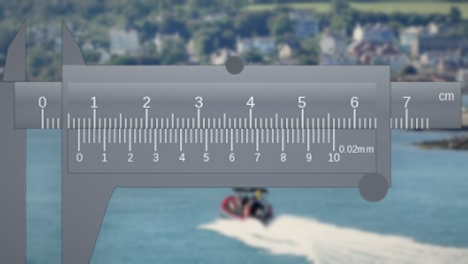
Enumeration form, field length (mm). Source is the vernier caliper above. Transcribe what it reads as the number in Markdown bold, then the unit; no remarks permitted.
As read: **7.0** mm
